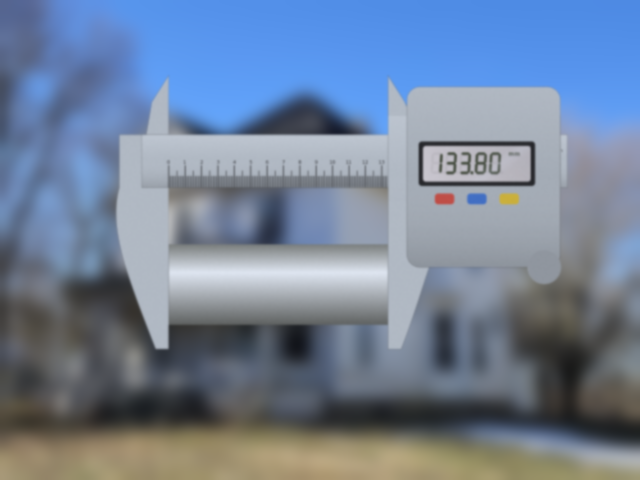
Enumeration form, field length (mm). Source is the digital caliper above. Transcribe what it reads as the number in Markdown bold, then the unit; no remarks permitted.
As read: **133.80** mm
